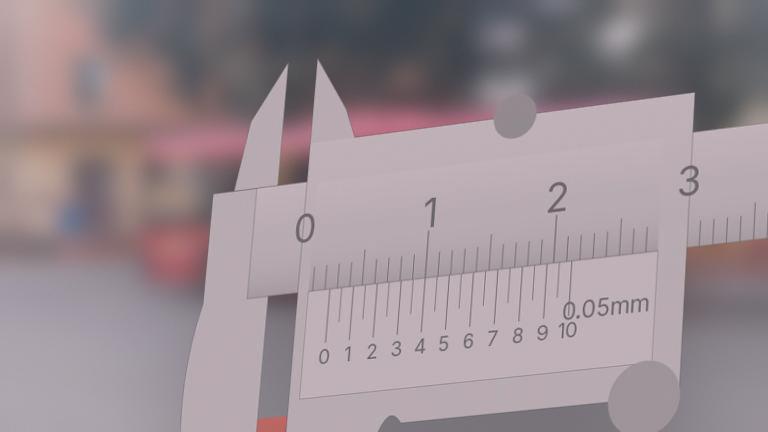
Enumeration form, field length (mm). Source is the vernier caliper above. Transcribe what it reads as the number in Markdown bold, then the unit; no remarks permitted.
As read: **2.4** mm
